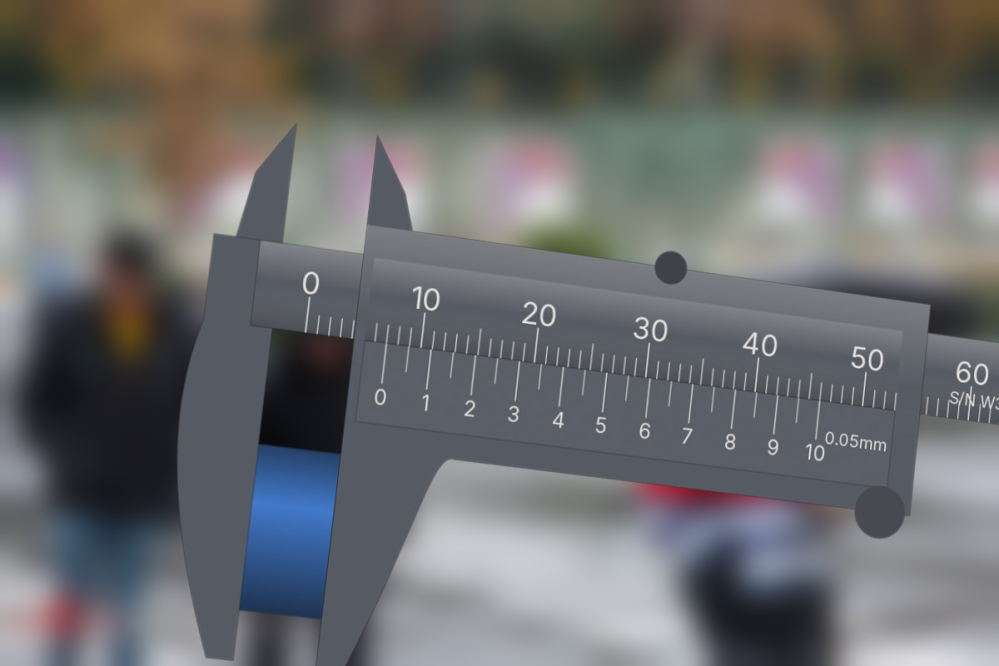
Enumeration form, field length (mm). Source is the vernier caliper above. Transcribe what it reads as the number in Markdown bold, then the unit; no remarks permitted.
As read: **7.0** mm
